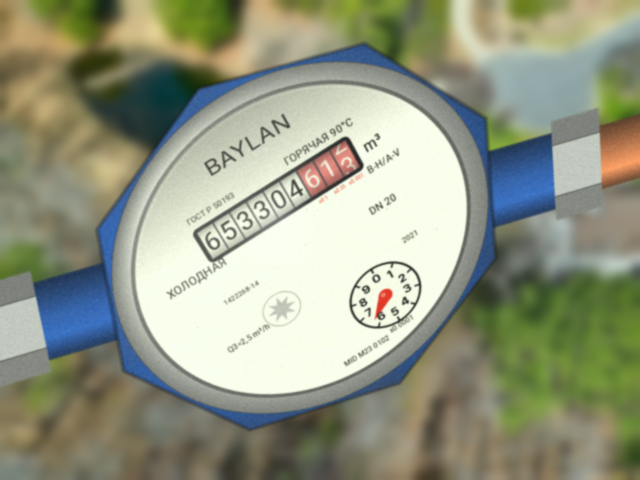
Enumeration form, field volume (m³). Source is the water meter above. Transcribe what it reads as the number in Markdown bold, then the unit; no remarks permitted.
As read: **653304.6126** m³
